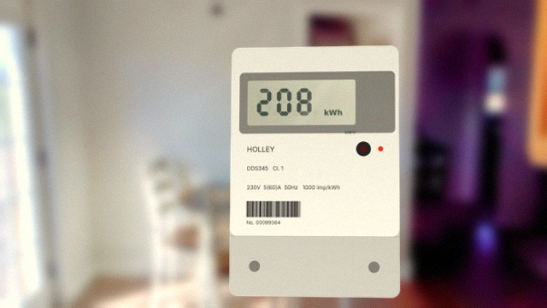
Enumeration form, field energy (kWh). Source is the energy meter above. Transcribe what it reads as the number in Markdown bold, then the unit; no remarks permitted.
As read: **208** kWh
